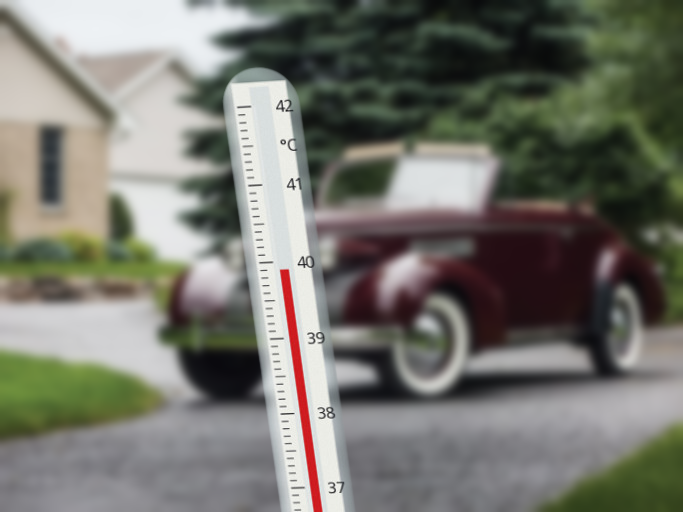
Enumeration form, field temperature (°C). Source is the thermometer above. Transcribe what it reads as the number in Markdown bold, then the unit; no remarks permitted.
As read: **39.9** °C
